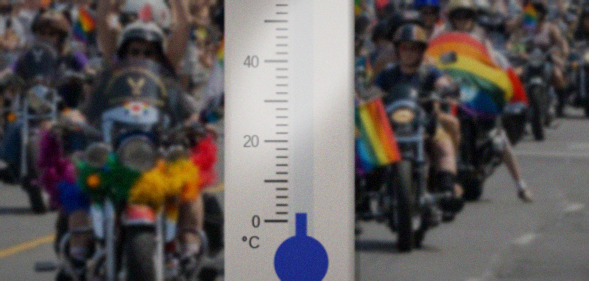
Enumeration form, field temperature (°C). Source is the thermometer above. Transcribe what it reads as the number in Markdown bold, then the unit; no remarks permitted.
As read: **2** °C
